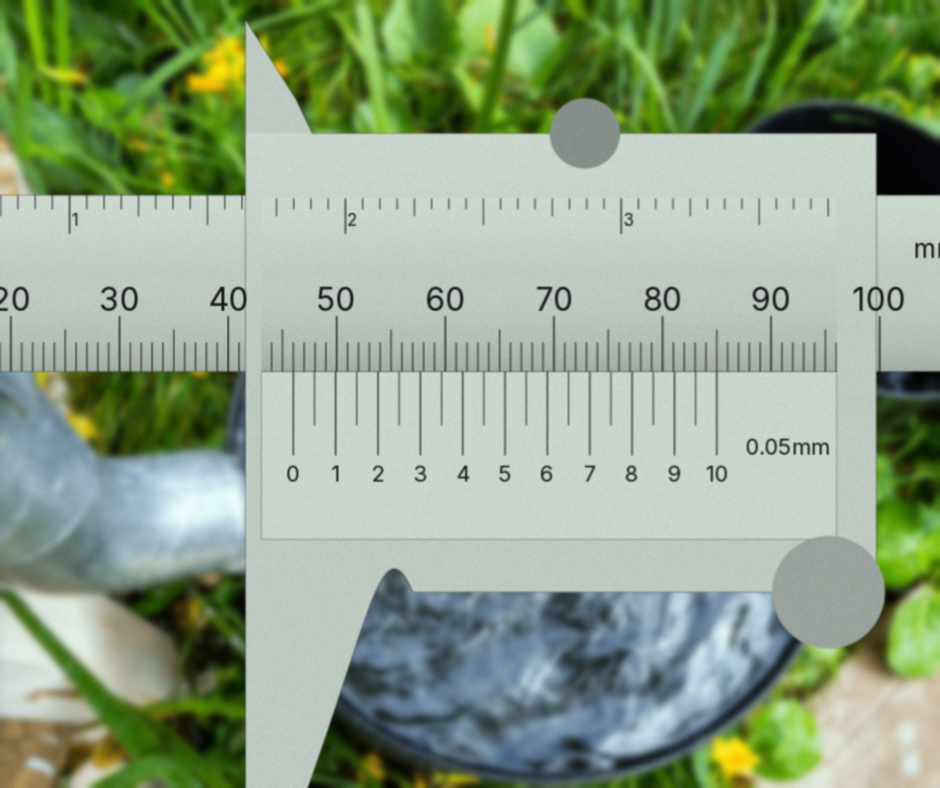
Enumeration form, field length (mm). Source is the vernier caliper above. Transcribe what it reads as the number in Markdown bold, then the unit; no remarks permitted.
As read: **46.0** mm
